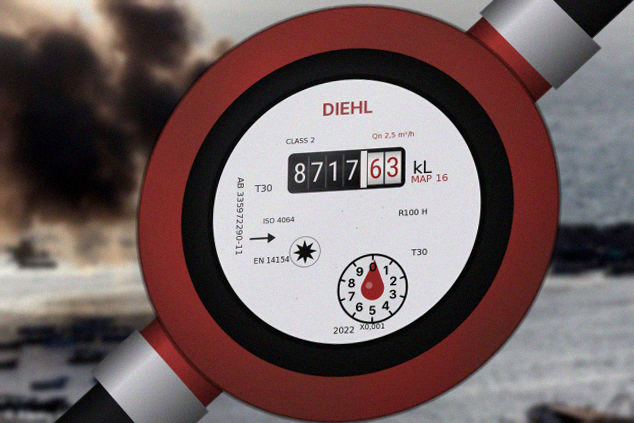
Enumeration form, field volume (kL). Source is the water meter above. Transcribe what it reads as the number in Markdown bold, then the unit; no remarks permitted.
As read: **8717.630** kL
